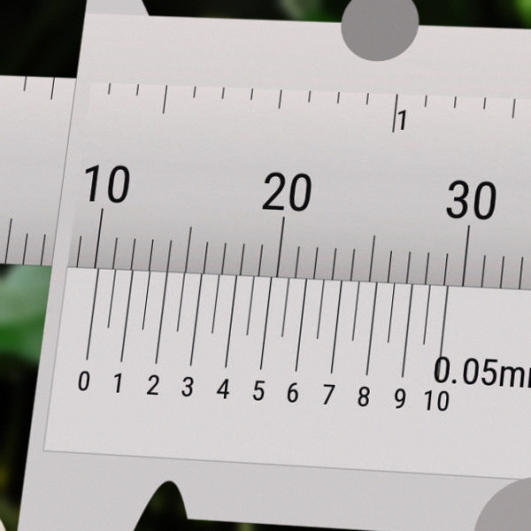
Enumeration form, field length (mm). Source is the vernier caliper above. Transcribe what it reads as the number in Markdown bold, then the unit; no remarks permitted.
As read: **10.2** mm
